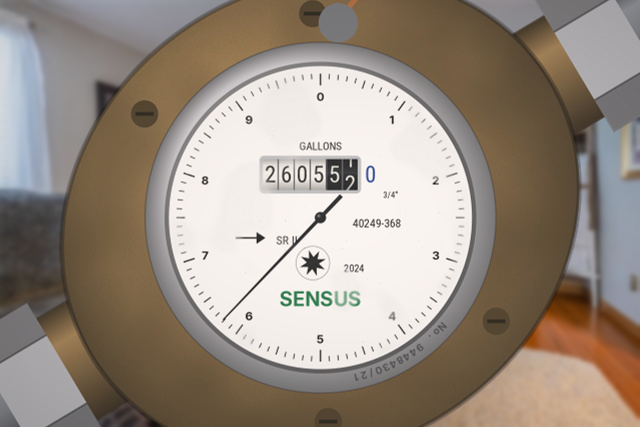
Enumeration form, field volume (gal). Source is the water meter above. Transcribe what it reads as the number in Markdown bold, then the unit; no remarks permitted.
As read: **2605516.2** gal
